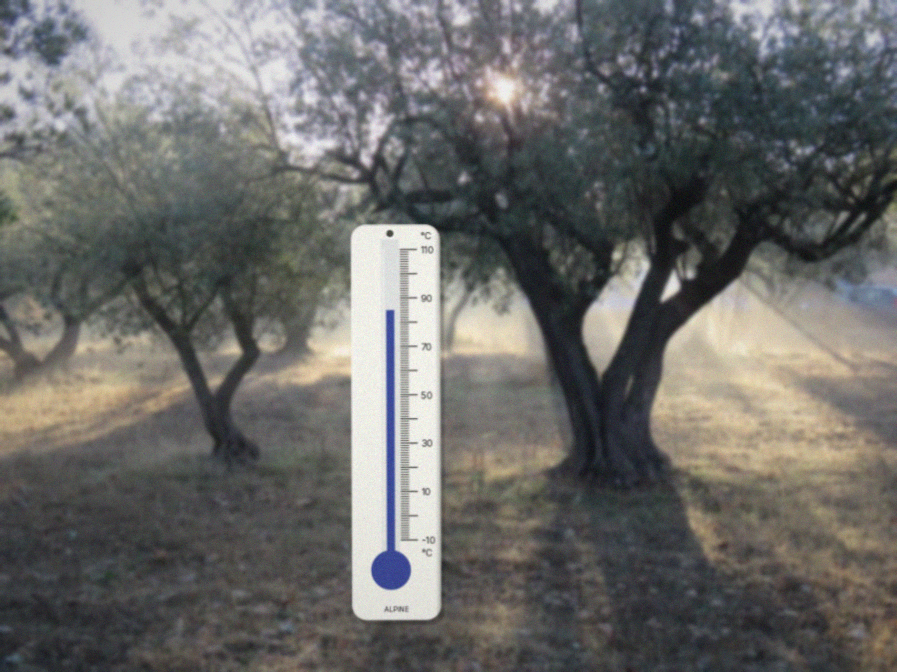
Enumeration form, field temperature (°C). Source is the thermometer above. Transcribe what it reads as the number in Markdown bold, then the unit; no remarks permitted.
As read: **85** °C
